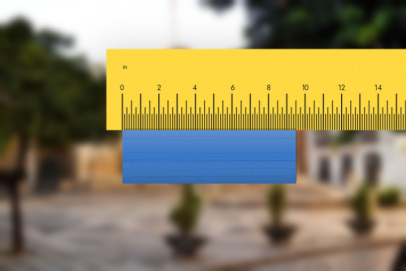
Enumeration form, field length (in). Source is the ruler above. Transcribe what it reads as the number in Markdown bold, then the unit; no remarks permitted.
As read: **9.5** in
